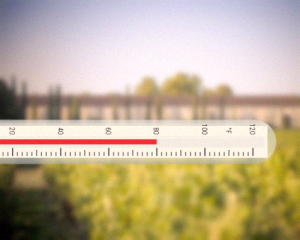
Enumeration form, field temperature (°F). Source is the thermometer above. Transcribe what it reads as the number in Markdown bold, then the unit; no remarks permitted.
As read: **80** °F
